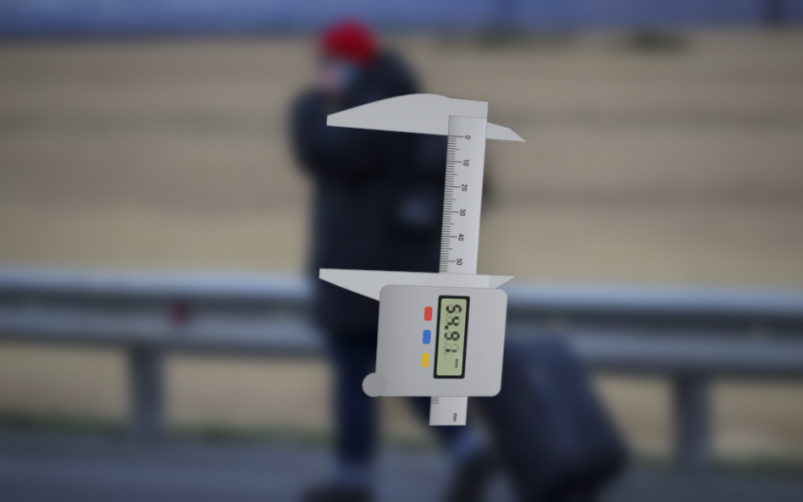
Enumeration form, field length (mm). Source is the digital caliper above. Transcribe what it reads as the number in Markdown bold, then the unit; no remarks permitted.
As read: **54.91** mm
